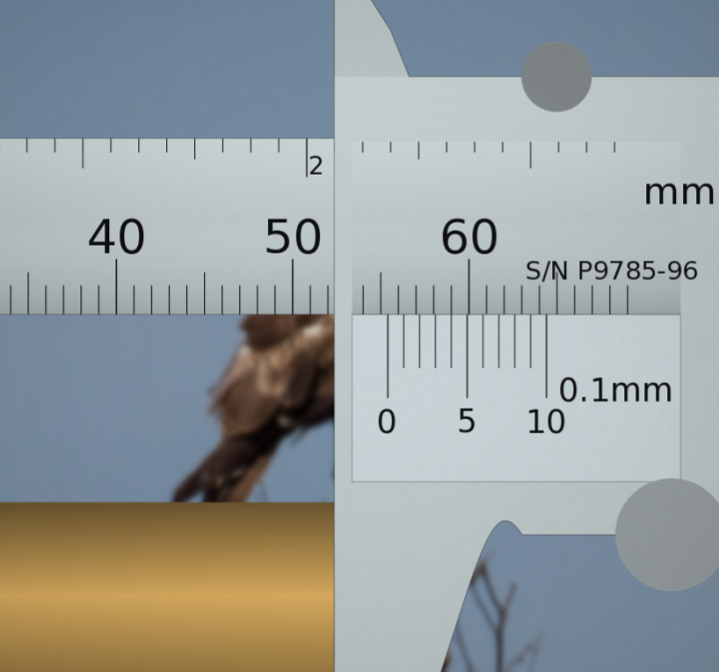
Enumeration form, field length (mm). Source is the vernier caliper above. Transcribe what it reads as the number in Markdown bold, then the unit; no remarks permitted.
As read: **55.4** mm
